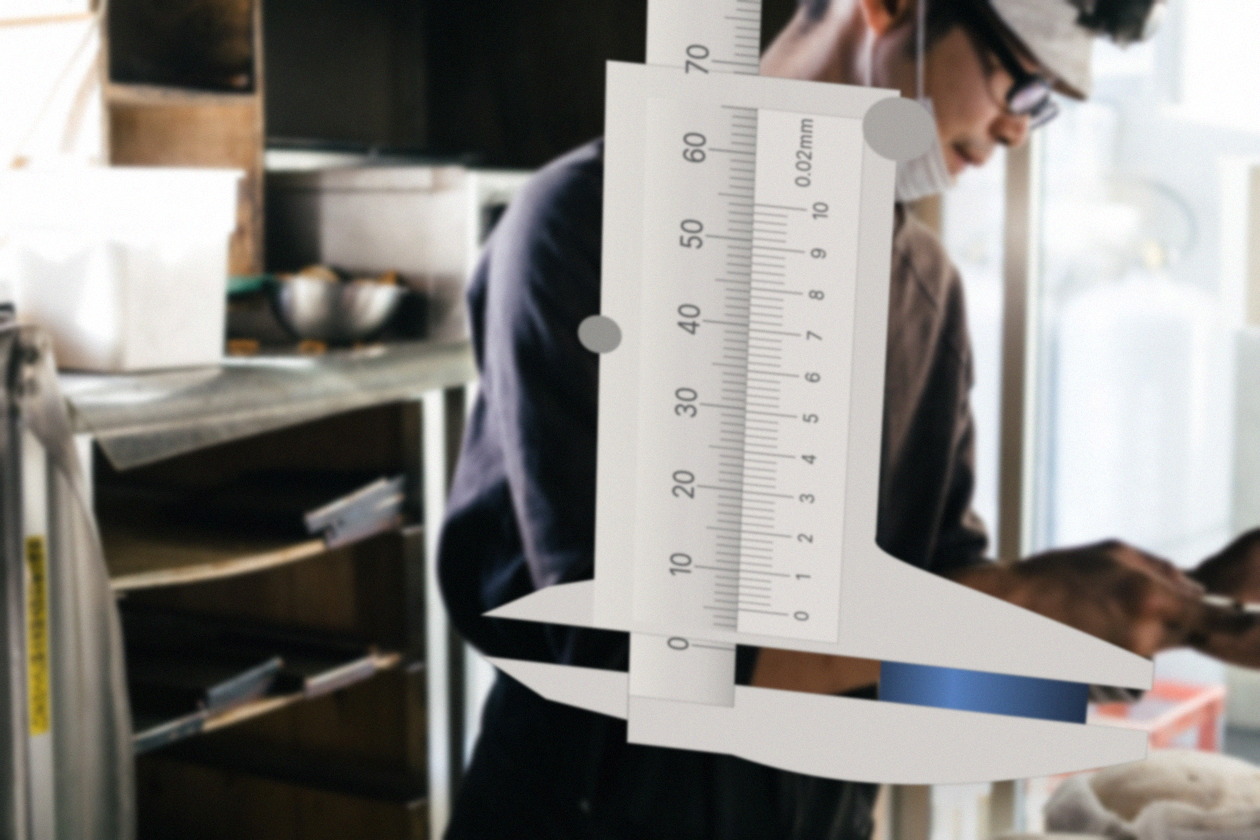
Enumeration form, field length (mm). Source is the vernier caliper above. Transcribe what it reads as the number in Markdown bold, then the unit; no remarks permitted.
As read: **5.2** mm
